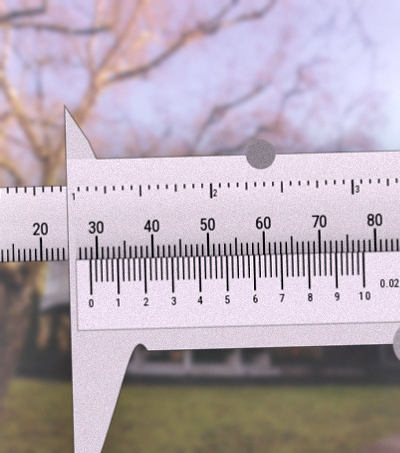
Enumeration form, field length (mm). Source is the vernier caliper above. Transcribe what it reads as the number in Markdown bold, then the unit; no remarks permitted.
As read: **28.8** mm
